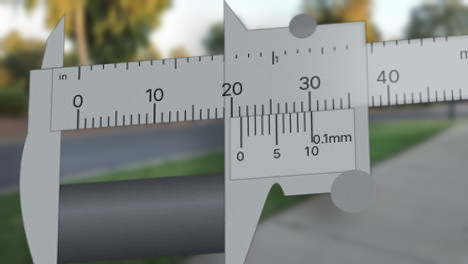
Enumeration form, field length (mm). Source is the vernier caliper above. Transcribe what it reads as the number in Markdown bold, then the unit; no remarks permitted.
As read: **21.2** mm
